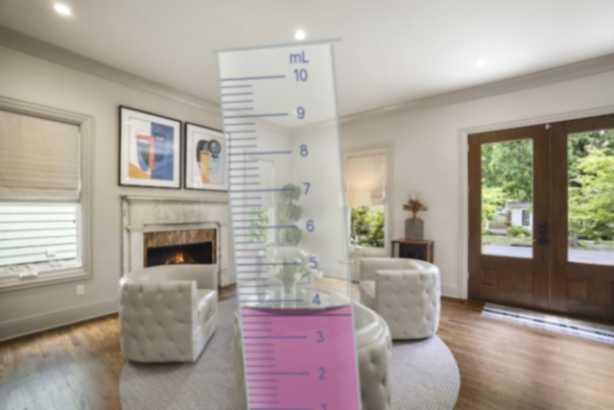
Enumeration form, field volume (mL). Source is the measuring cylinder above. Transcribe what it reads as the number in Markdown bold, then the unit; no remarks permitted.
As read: **3.6** mL
